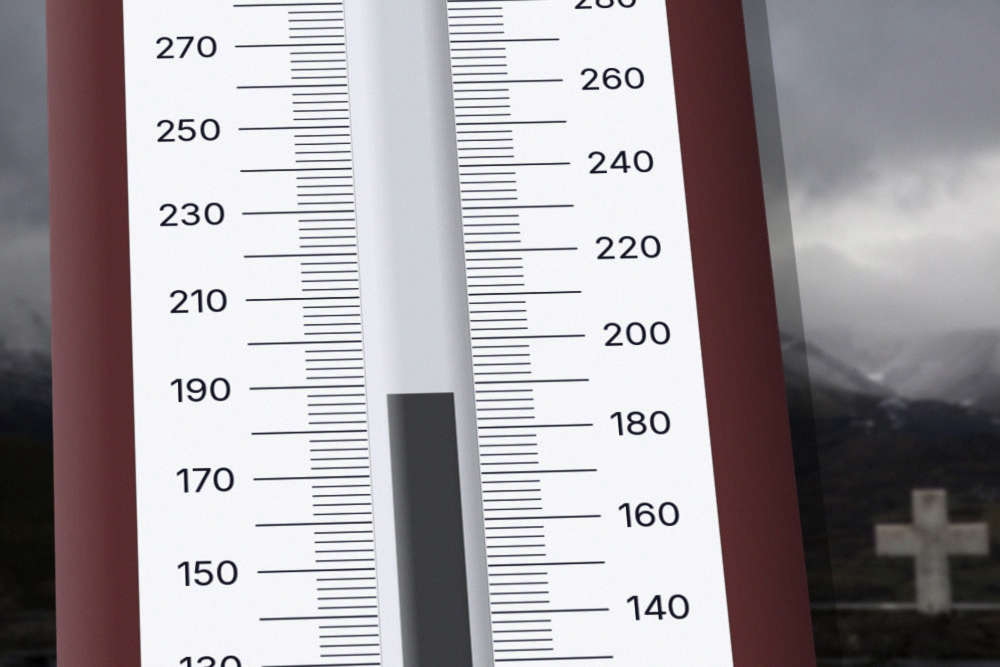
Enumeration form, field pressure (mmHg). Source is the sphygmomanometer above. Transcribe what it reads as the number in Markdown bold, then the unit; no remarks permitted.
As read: **188** mmHg
